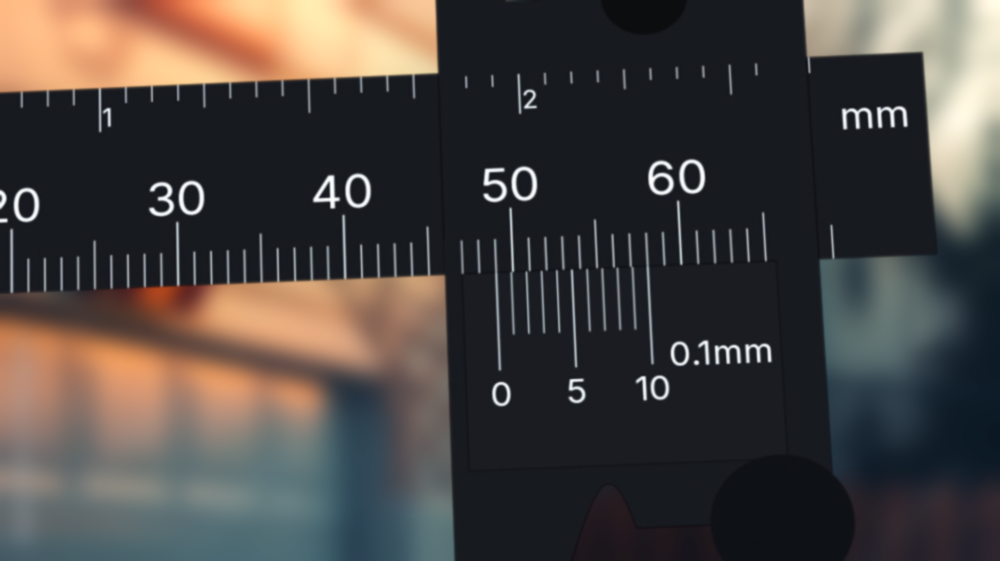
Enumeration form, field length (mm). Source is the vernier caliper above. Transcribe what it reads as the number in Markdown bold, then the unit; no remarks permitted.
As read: **49.0** mm
